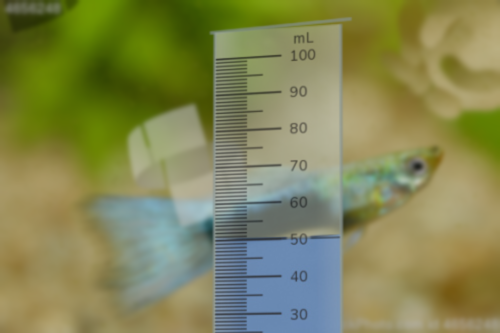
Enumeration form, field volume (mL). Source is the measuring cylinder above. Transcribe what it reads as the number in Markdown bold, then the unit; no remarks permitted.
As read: **50** mL
